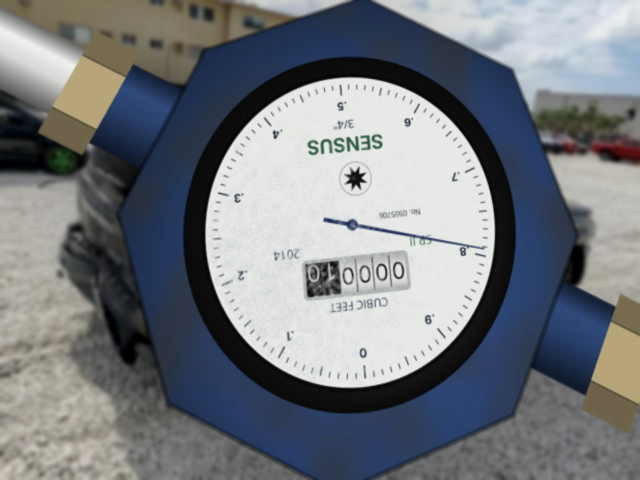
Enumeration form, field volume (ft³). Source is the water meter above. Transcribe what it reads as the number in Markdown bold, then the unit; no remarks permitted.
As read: **9.79** ft³
